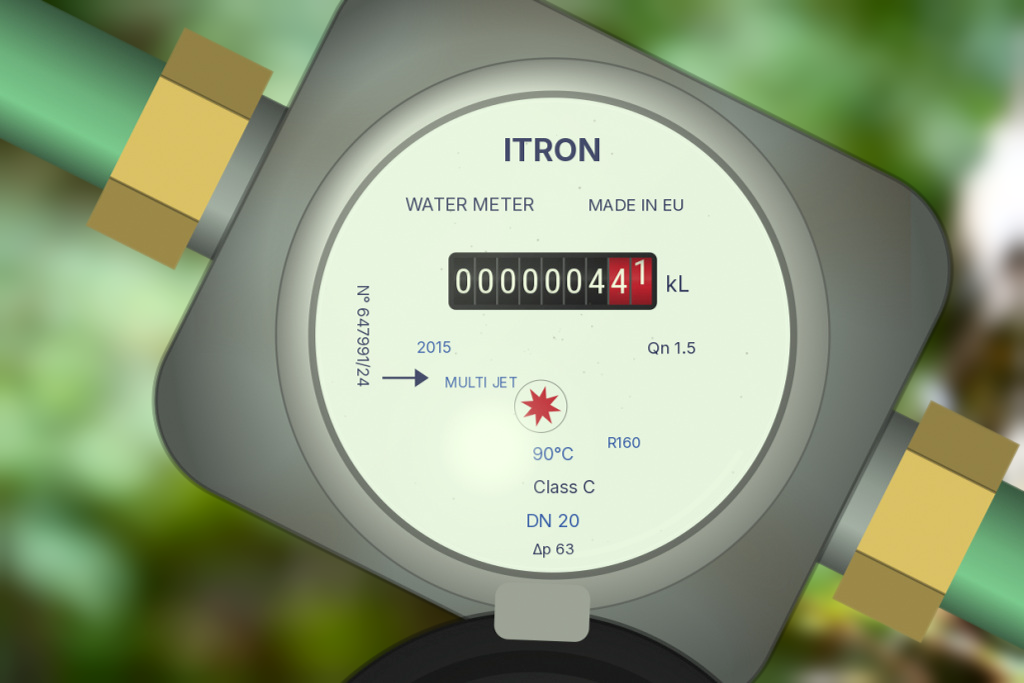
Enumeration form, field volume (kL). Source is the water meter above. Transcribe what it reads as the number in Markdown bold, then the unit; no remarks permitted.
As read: **4.41** kL
